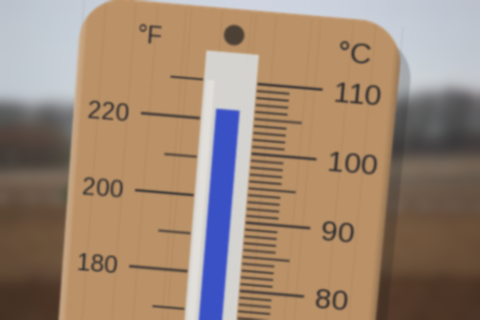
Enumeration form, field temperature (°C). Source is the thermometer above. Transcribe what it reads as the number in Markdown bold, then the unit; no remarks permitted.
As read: **106** °C
